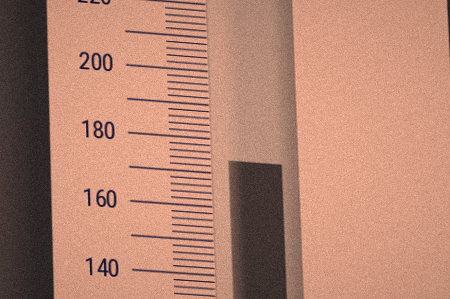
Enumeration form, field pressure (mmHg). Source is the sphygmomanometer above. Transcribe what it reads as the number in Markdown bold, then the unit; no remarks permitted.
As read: **174** mmHg
